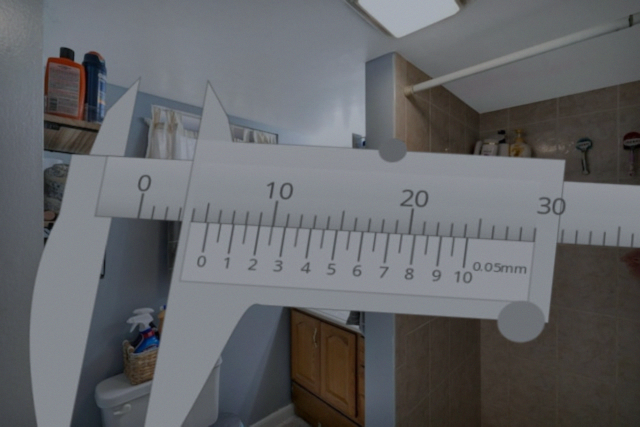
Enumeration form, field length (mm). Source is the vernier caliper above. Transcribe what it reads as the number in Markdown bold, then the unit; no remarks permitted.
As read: **5.2** mm
